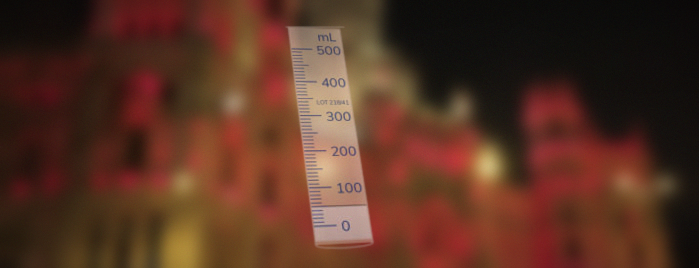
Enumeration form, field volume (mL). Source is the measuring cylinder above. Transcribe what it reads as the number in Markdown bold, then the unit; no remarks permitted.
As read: **50** mL
